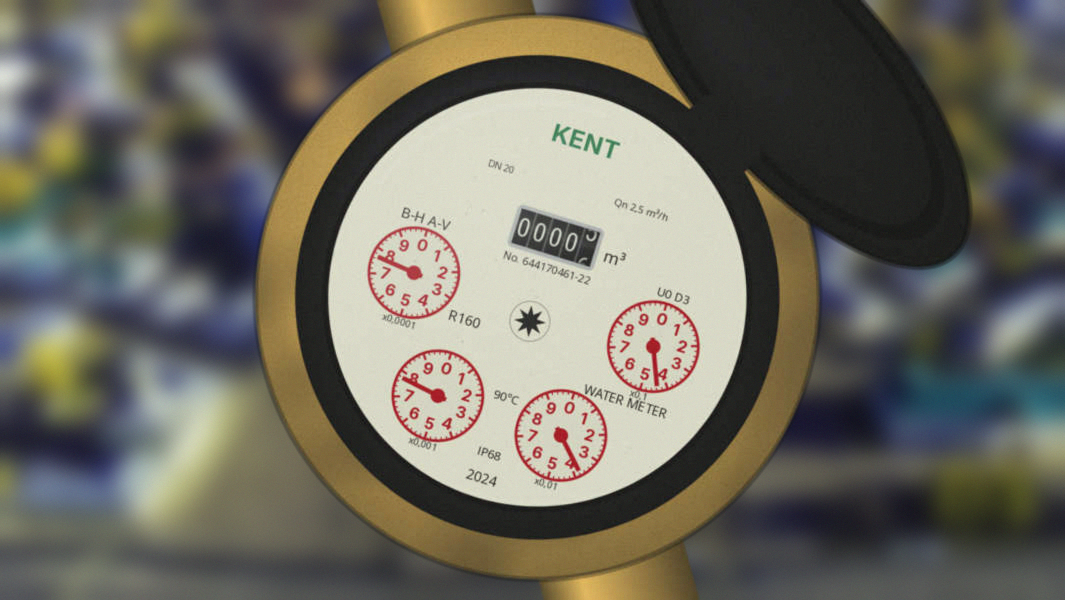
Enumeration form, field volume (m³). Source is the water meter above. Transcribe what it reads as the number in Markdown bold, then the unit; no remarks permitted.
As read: **5.4377** m³
